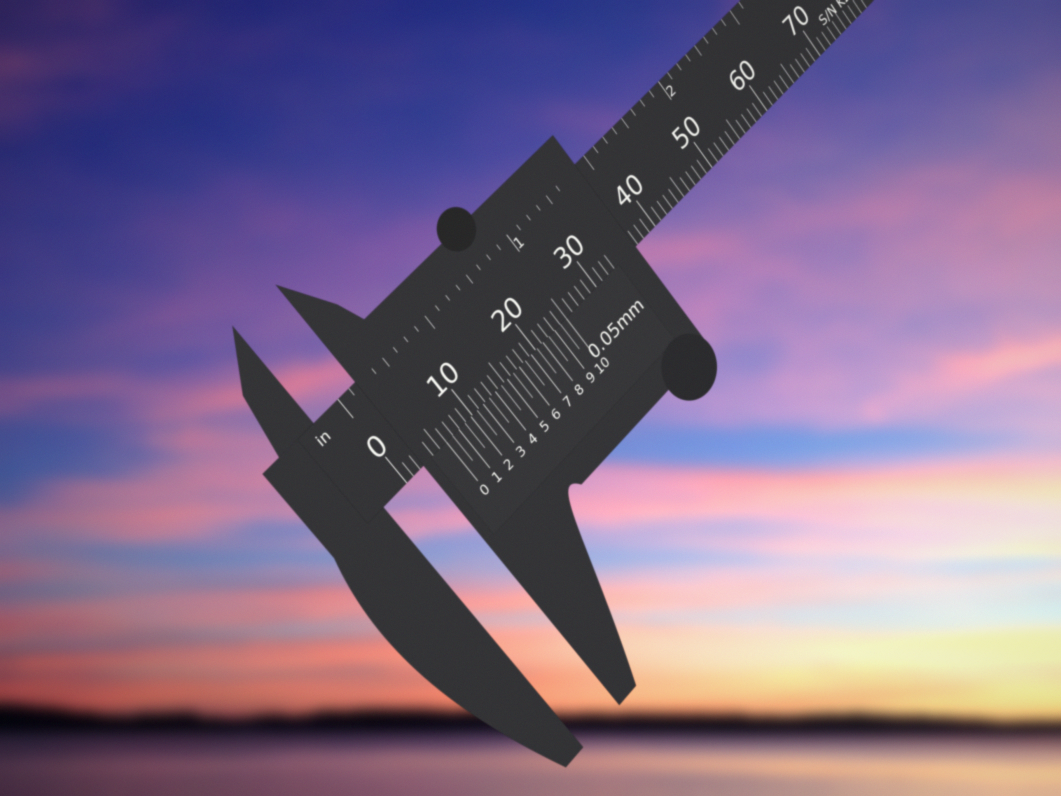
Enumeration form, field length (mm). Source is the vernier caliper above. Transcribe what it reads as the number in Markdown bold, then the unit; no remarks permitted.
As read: **6.0** mm
